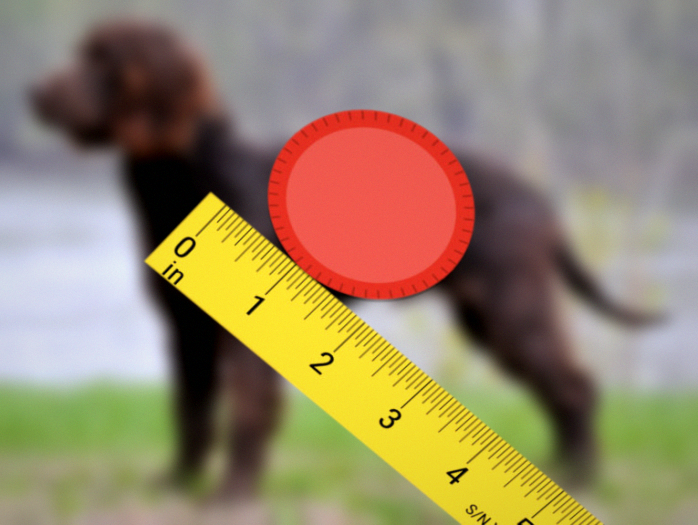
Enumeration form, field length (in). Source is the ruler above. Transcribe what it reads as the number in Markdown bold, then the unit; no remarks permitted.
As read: **2.25** in
